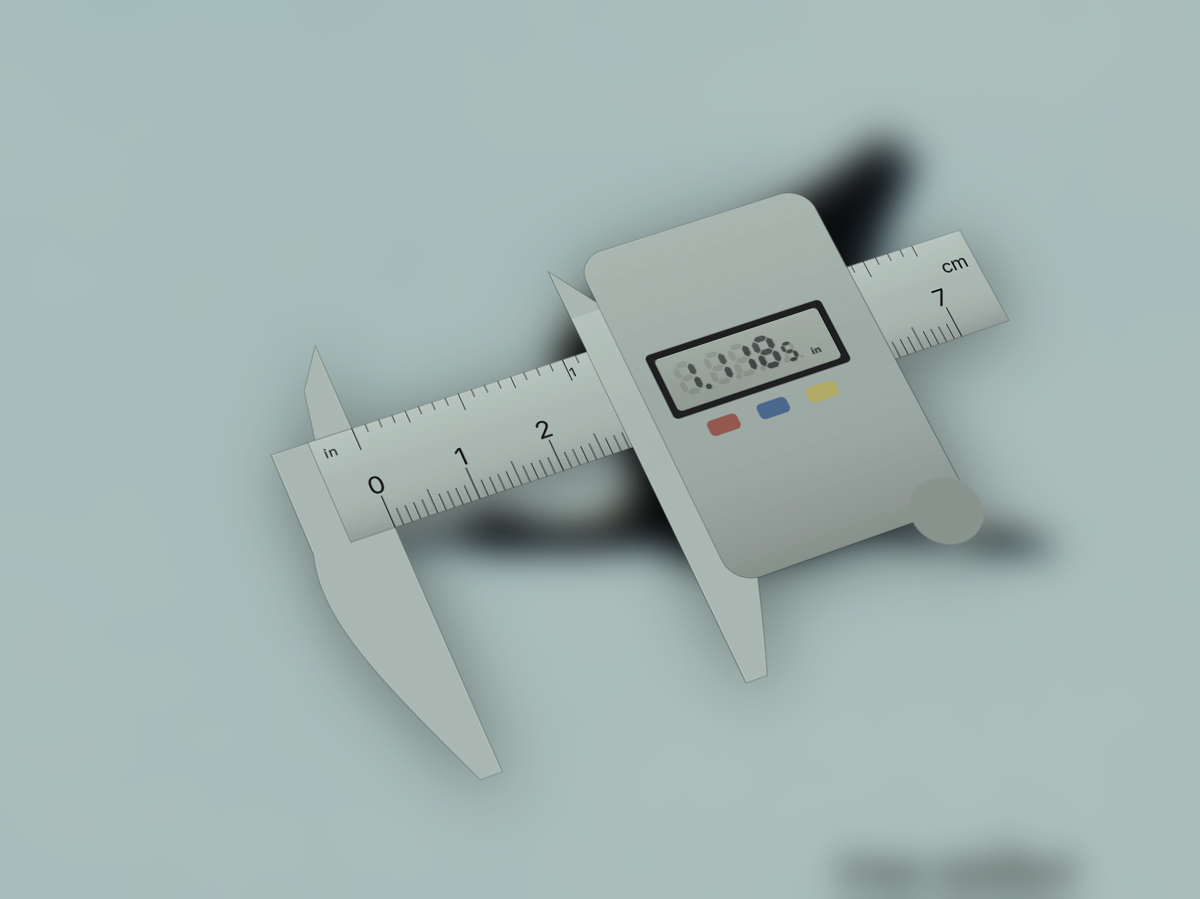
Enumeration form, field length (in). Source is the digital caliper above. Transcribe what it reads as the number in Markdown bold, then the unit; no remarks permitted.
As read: **1.1185** in
